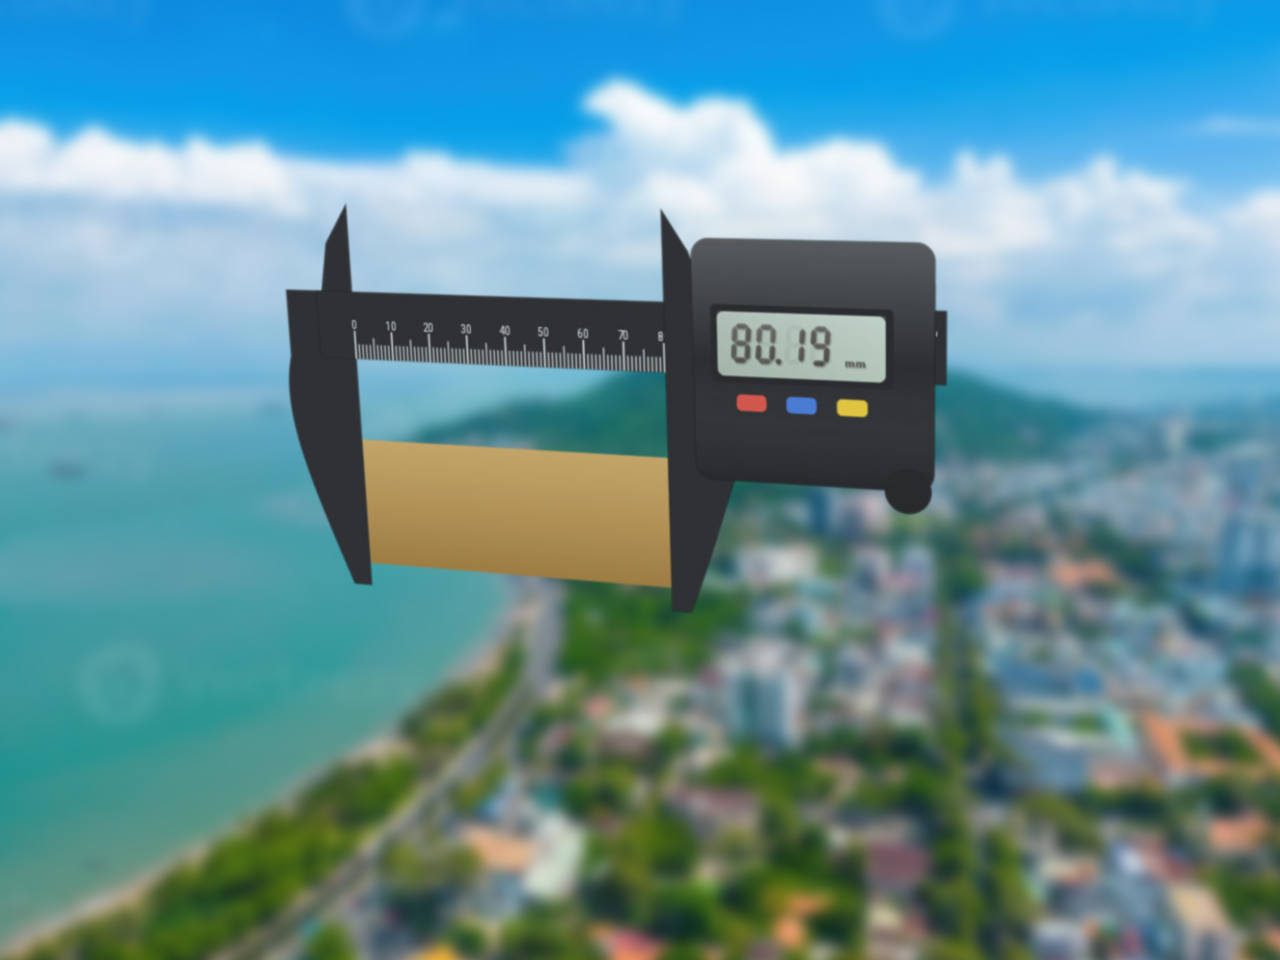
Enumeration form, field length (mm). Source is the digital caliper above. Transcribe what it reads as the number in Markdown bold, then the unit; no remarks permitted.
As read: **80.19** mm
